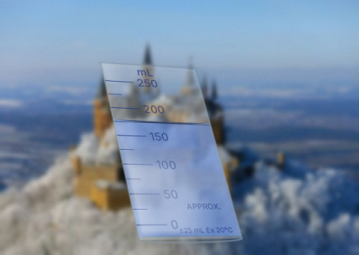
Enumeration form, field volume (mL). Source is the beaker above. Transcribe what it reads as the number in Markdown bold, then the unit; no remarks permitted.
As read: **175** mL
